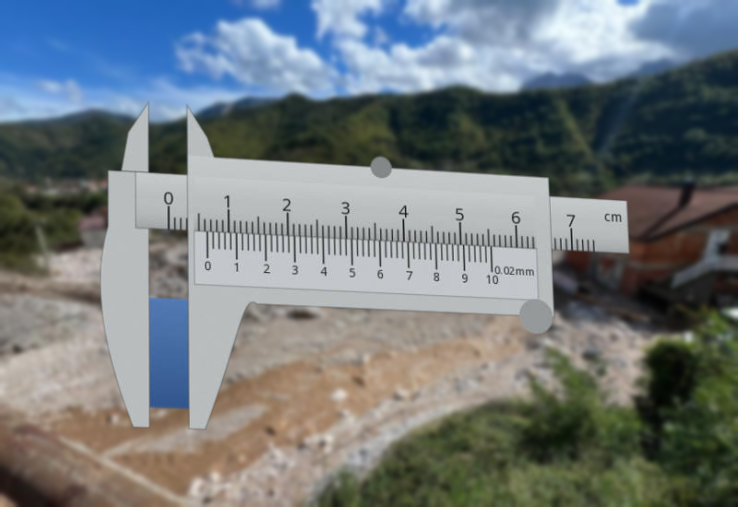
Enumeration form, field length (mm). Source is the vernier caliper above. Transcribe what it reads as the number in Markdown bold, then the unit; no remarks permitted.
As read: **6.4** mm
